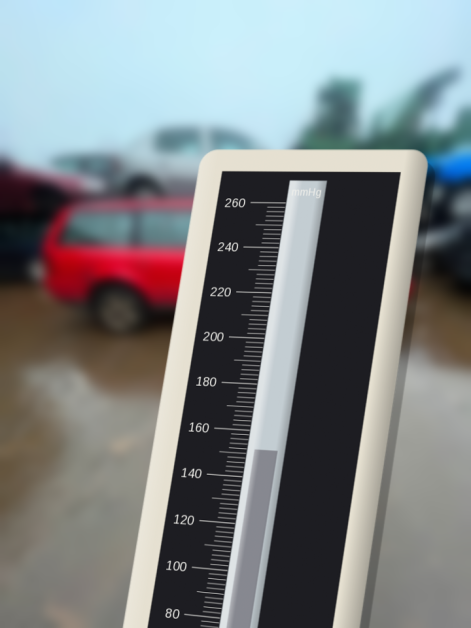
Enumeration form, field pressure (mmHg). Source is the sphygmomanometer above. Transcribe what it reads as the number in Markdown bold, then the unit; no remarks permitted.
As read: **152** mmHg
